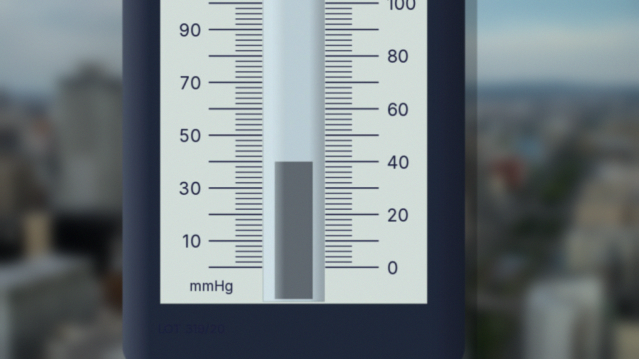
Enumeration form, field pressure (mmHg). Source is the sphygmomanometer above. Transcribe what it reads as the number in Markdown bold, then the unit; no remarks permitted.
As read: **40** mmHg
